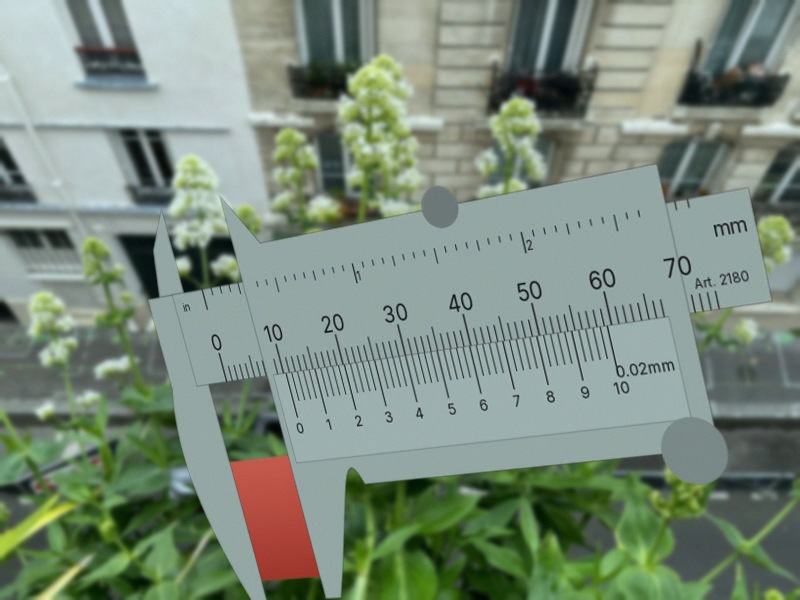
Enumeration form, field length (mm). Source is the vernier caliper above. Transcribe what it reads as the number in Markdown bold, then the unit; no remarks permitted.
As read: **10.4** mm
